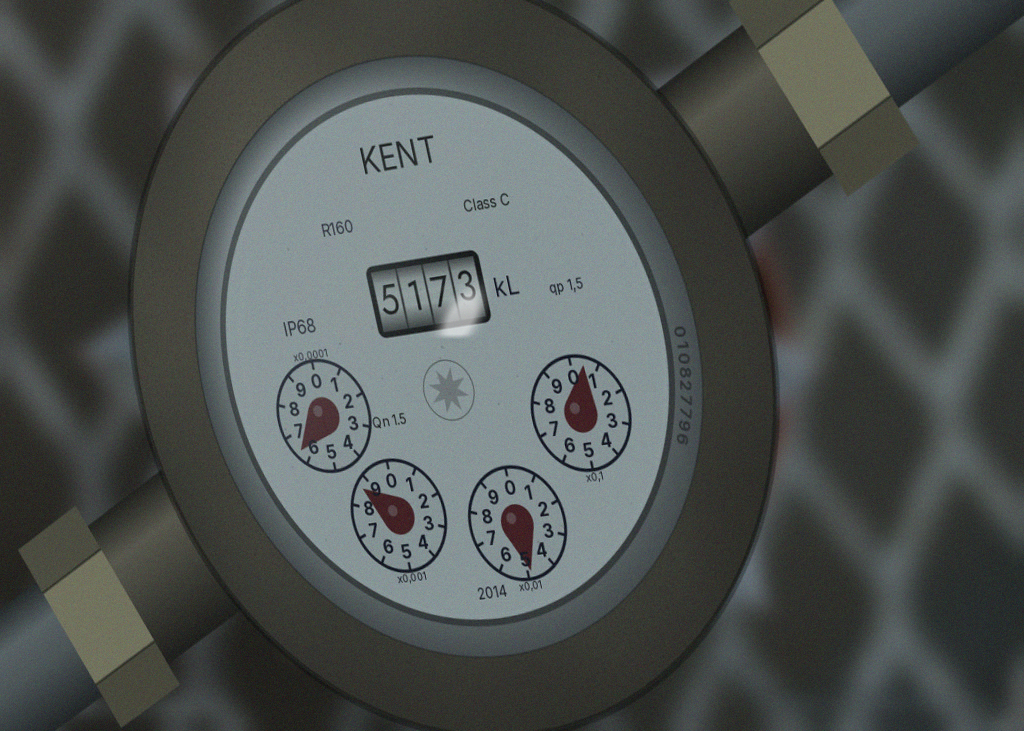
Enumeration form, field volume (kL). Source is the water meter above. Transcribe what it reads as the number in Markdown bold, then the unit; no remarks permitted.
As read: **5173.0486** kL
